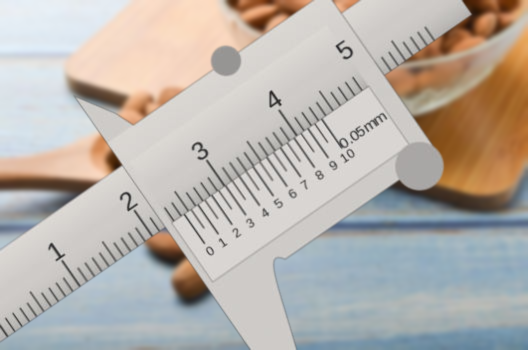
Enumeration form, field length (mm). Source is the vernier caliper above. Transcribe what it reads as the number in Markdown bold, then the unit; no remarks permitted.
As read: **24.4** mm
